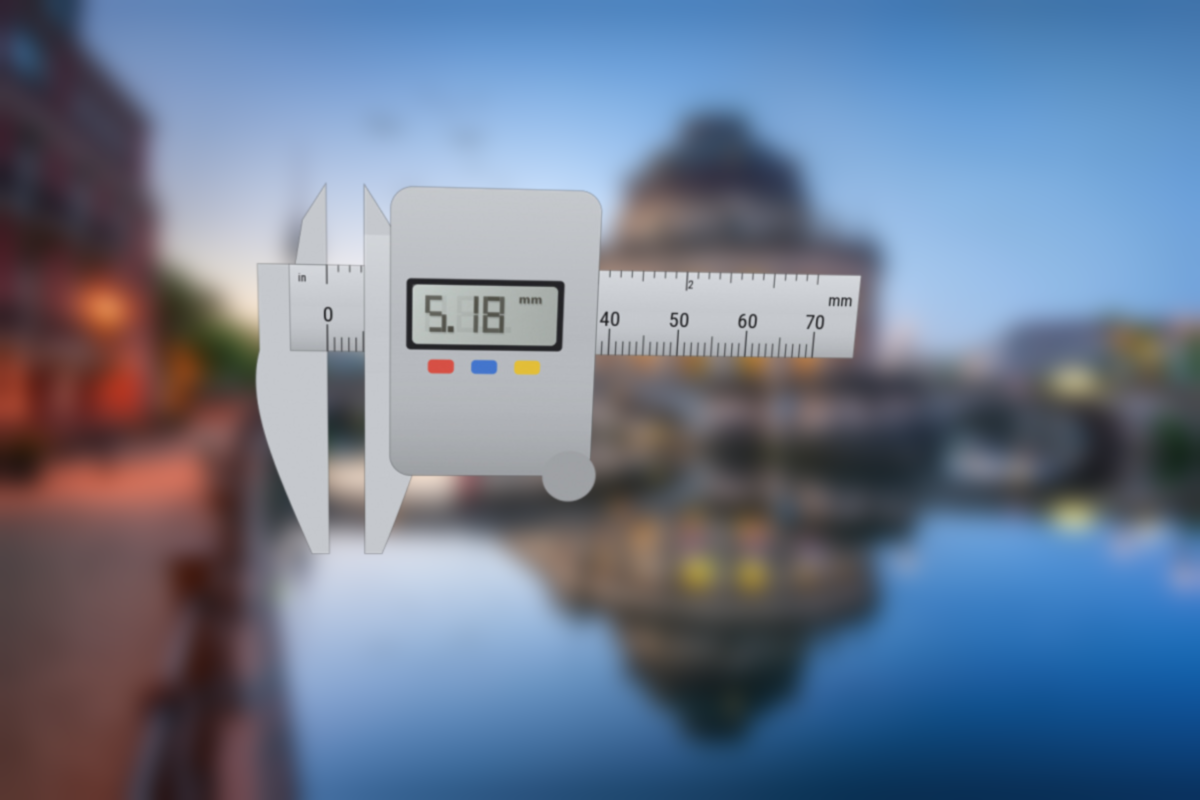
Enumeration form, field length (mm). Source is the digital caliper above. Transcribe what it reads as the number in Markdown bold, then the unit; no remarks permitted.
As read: **5.18** mm
